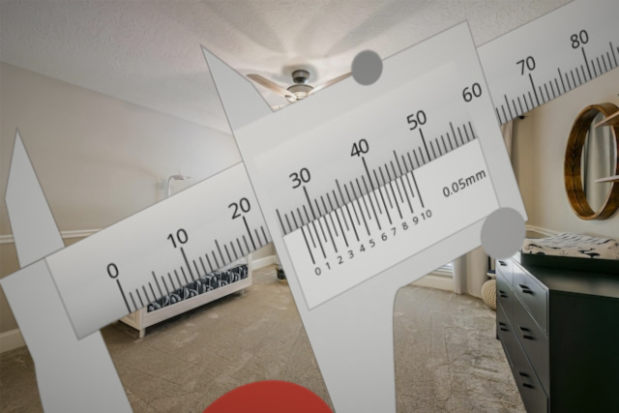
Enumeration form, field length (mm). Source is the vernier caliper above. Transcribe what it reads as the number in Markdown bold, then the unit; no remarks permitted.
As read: **27.6** mm
